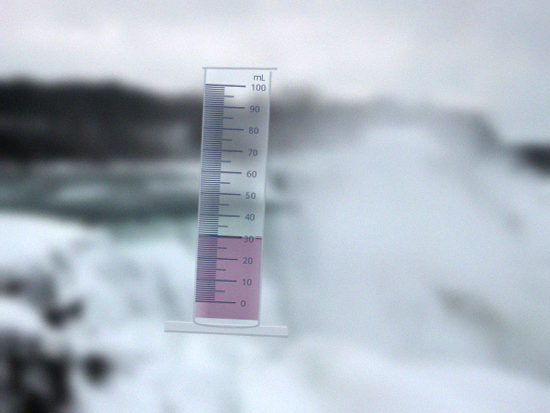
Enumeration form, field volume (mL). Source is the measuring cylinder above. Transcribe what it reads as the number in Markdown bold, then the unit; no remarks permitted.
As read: **30** mL
